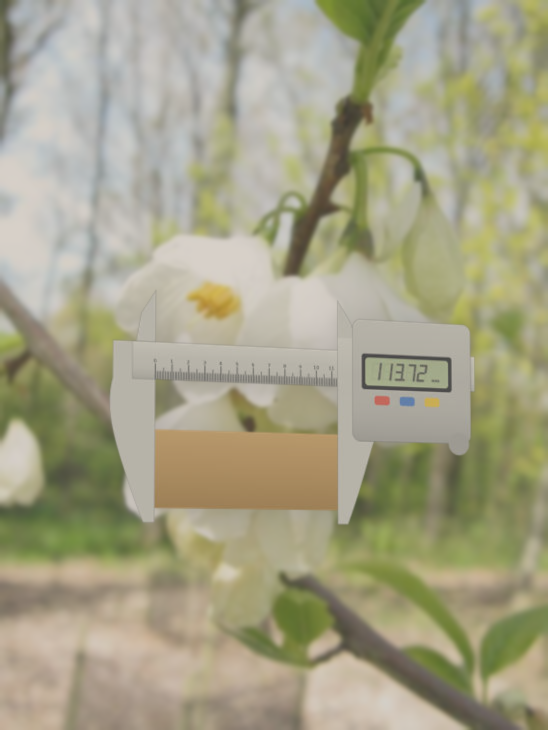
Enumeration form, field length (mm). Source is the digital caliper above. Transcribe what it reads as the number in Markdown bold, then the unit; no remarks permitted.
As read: **113.72** mm
